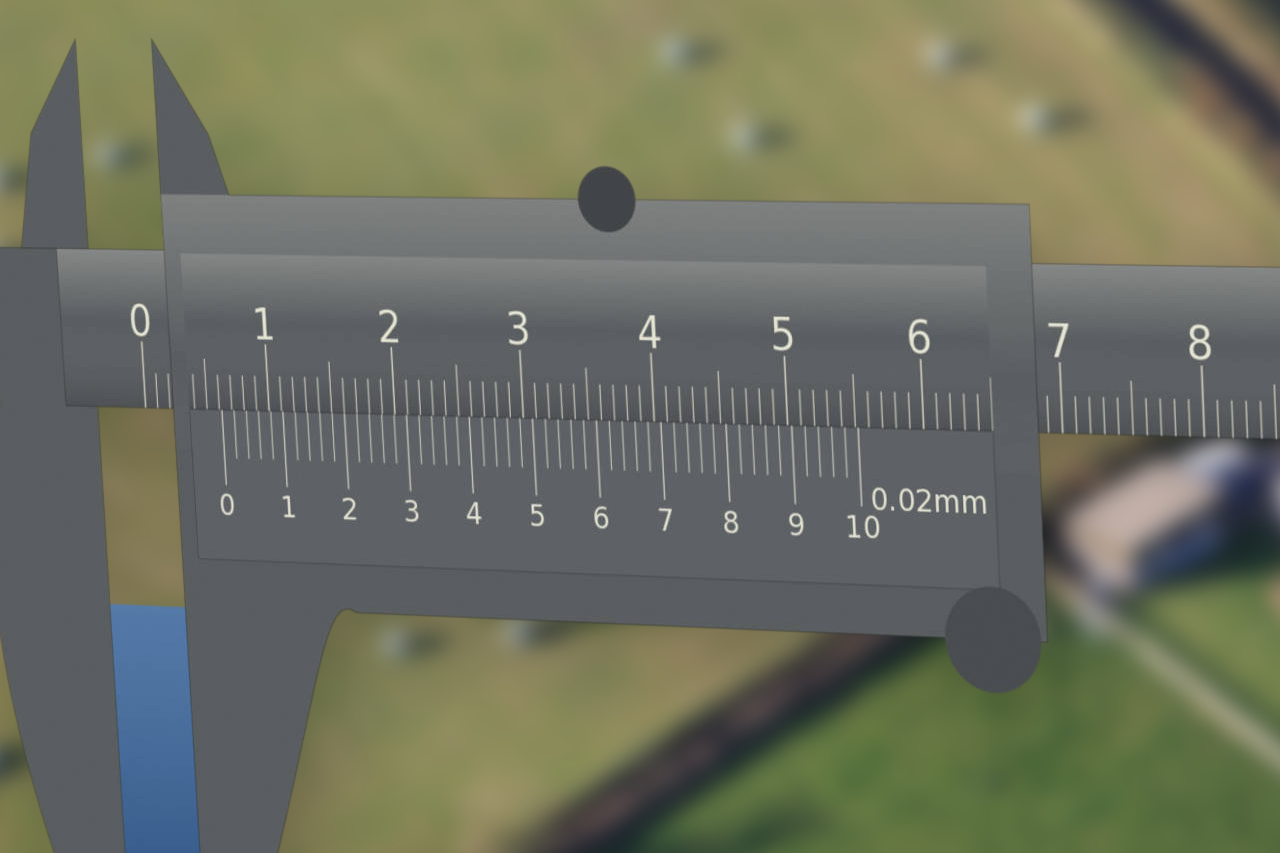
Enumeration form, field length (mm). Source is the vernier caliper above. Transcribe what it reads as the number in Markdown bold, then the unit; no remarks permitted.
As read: **6.2** mm
